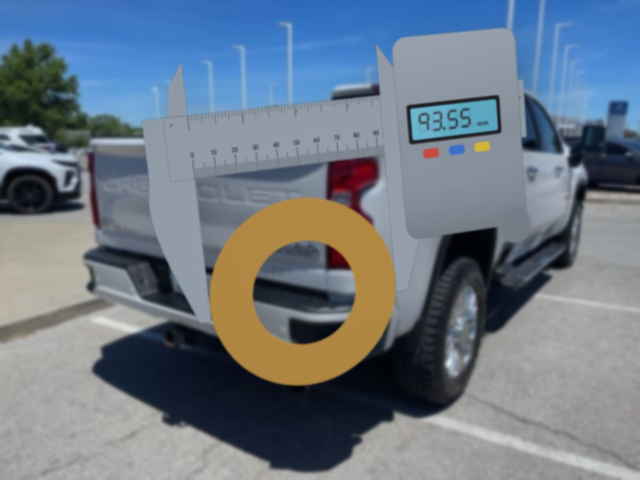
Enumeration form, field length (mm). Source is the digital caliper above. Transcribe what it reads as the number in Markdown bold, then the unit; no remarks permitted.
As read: **93.55** mm
